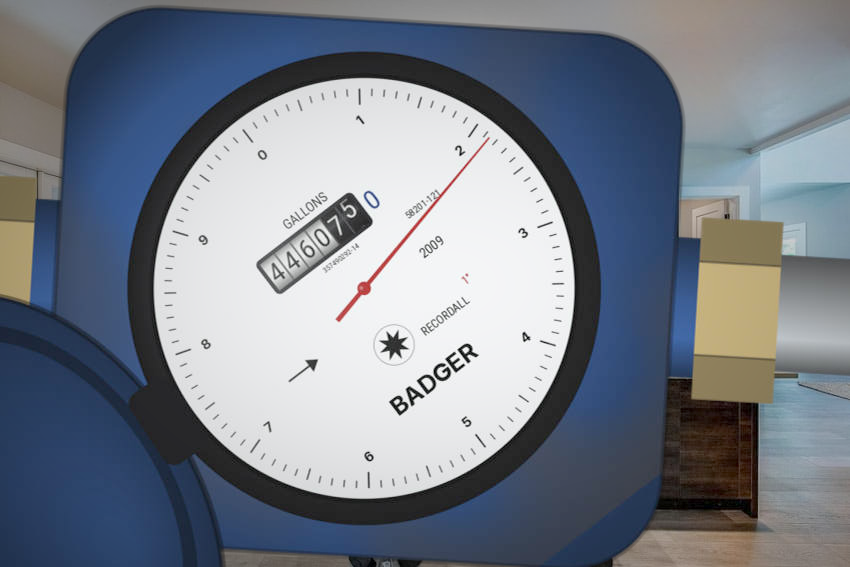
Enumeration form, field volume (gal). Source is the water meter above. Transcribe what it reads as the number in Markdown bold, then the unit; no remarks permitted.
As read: **4460752.1** gal
